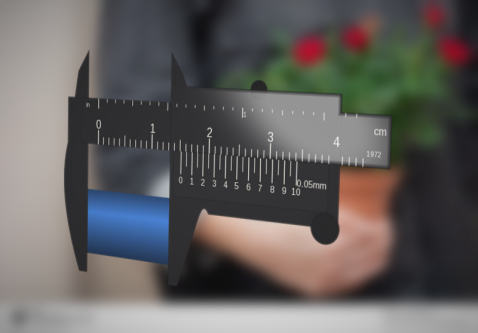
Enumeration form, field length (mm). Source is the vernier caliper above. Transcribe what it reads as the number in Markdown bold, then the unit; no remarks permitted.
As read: **15.2** mm
